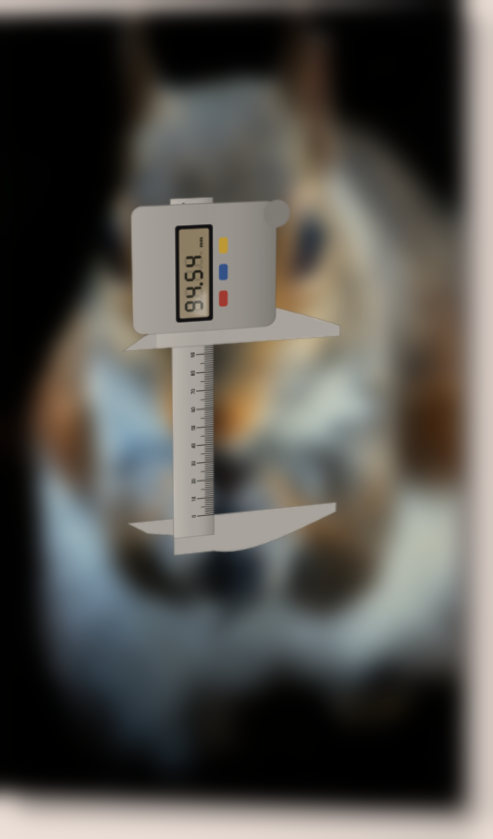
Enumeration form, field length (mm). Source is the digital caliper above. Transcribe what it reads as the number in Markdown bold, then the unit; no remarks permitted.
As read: **94.54** mm
